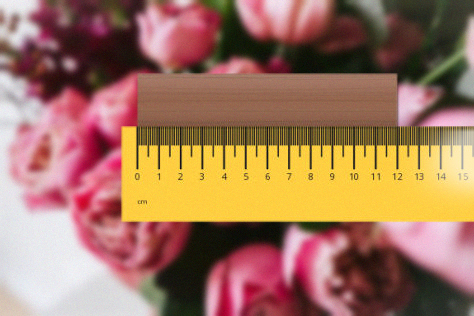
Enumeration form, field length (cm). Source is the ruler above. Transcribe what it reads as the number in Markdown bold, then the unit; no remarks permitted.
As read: **12** cm
